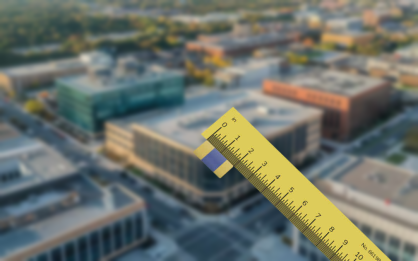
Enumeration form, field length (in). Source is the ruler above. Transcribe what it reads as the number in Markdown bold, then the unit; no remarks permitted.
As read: **2** in
